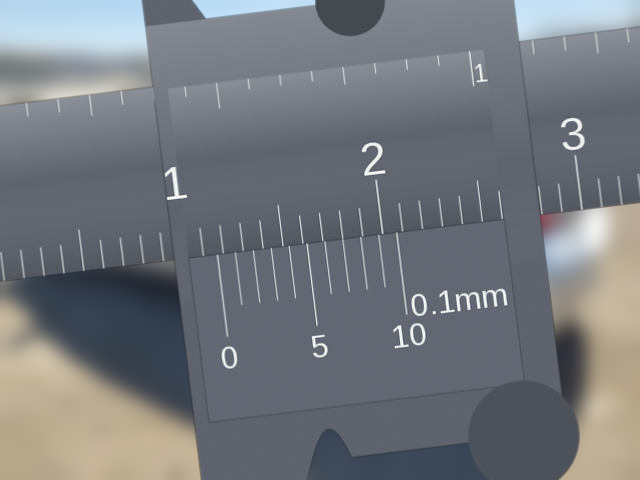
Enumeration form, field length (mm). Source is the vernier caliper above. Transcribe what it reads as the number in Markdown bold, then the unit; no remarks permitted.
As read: **11.7** mm
